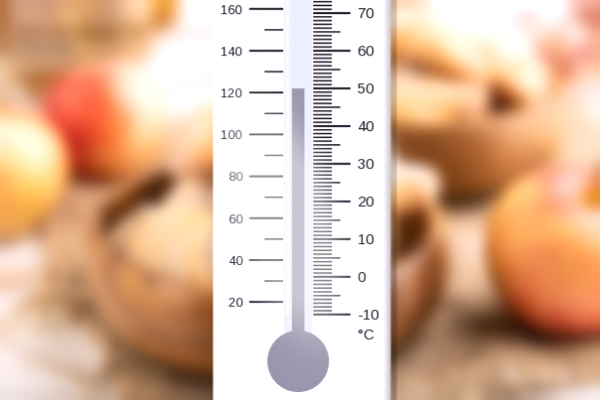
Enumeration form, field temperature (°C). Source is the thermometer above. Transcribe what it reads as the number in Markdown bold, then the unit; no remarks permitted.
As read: **50** °C
